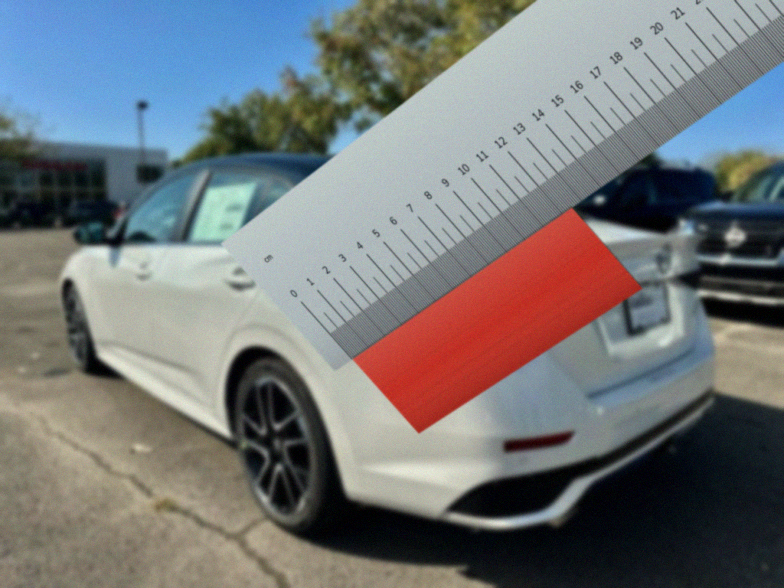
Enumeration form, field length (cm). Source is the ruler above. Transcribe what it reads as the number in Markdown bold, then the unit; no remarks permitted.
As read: **12.5** cm
